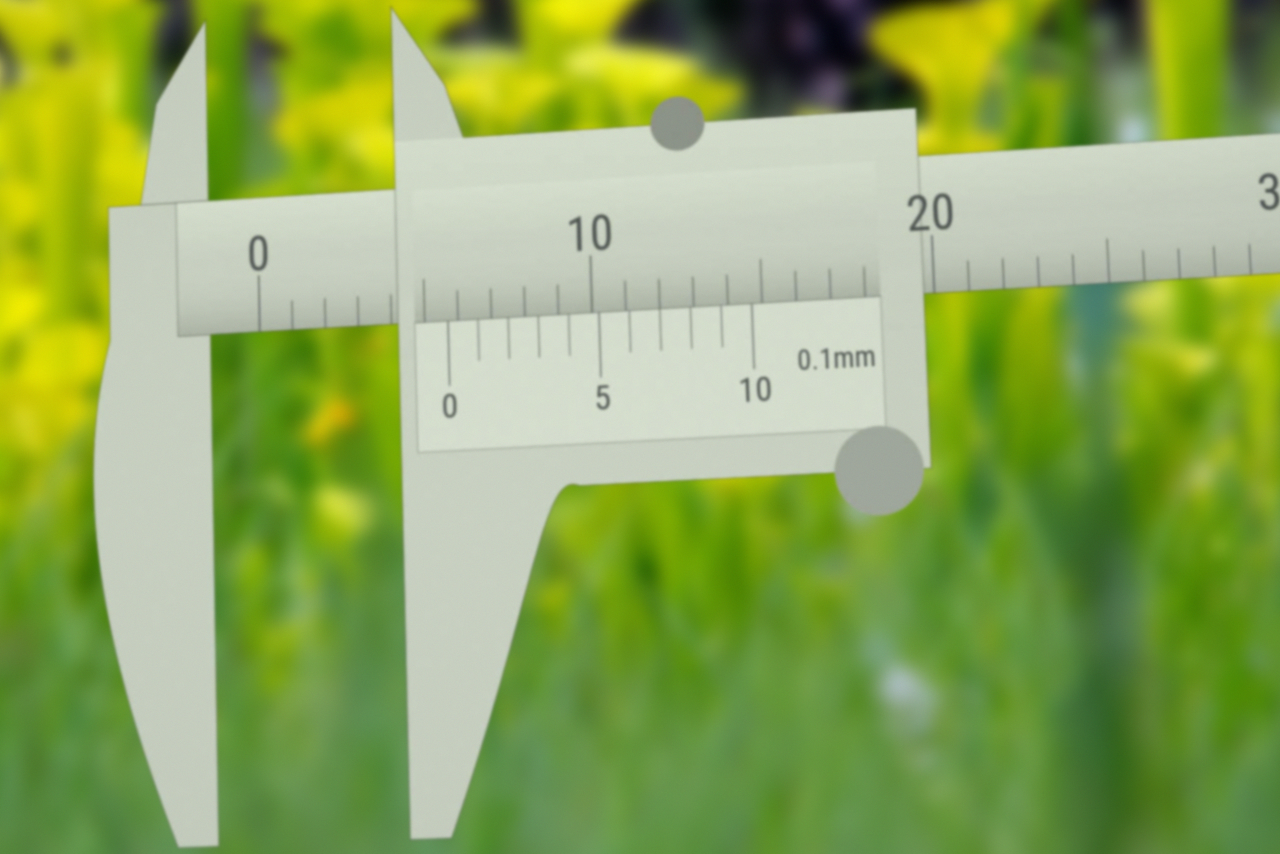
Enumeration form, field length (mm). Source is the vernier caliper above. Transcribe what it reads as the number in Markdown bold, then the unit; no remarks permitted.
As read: **5.7** mm
